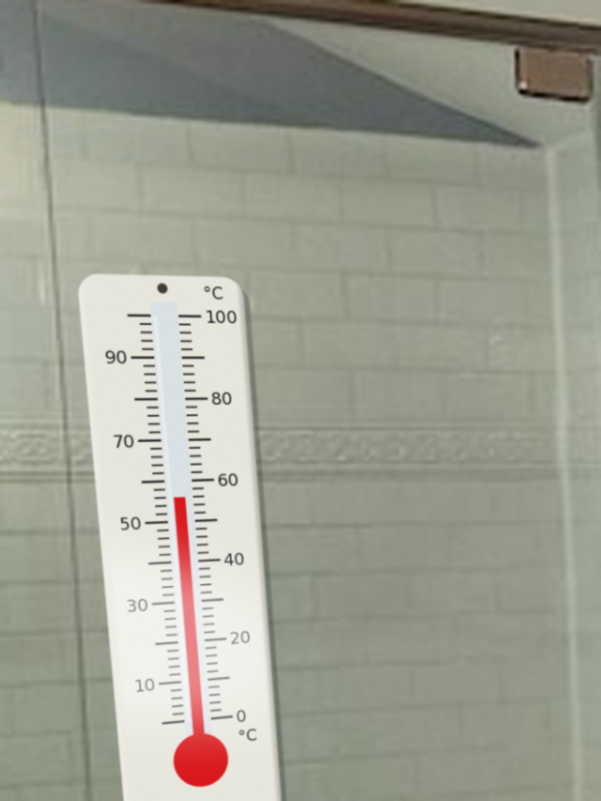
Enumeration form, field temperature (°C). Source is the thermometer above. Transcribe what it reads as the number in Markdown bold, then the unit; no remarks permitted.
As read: **56** °C
